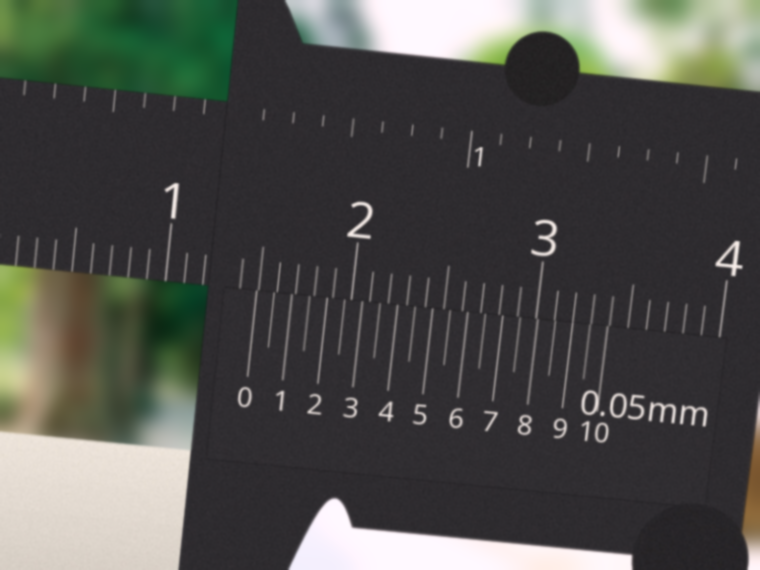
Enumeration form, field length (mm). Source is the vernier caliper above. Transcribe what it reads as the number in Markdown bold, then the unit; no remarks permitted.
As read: **14.9** mm
